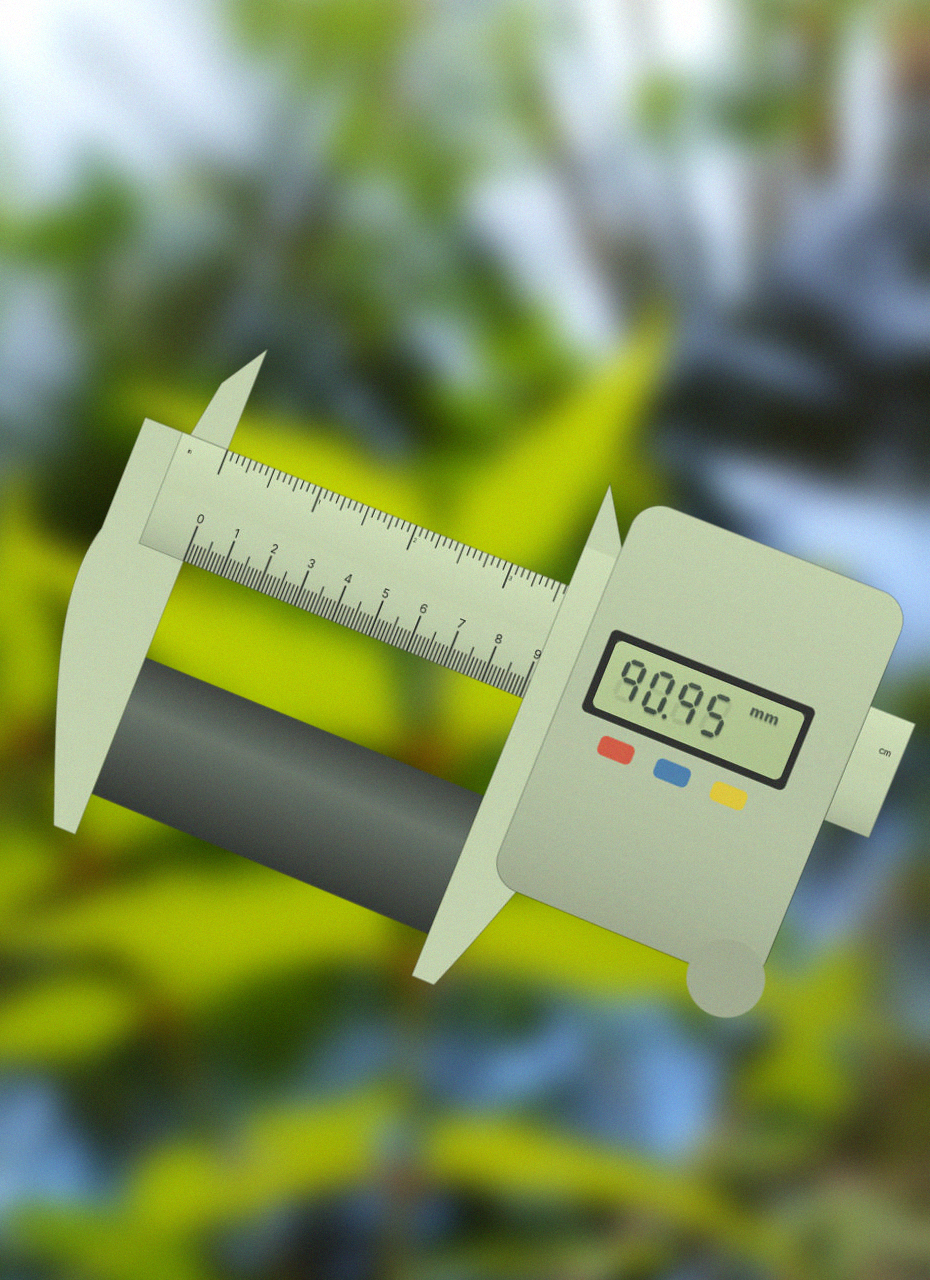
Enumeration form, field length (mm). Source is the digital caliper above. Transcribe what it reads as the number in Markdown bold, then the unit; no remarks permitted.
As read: **90.95** mm
